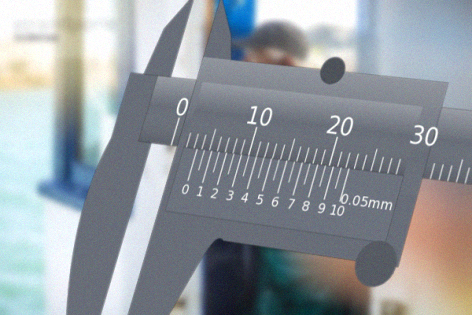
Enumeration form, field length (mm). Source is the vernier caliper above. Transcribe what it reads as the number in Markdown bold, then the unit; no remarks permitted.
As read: **3.4** mm
